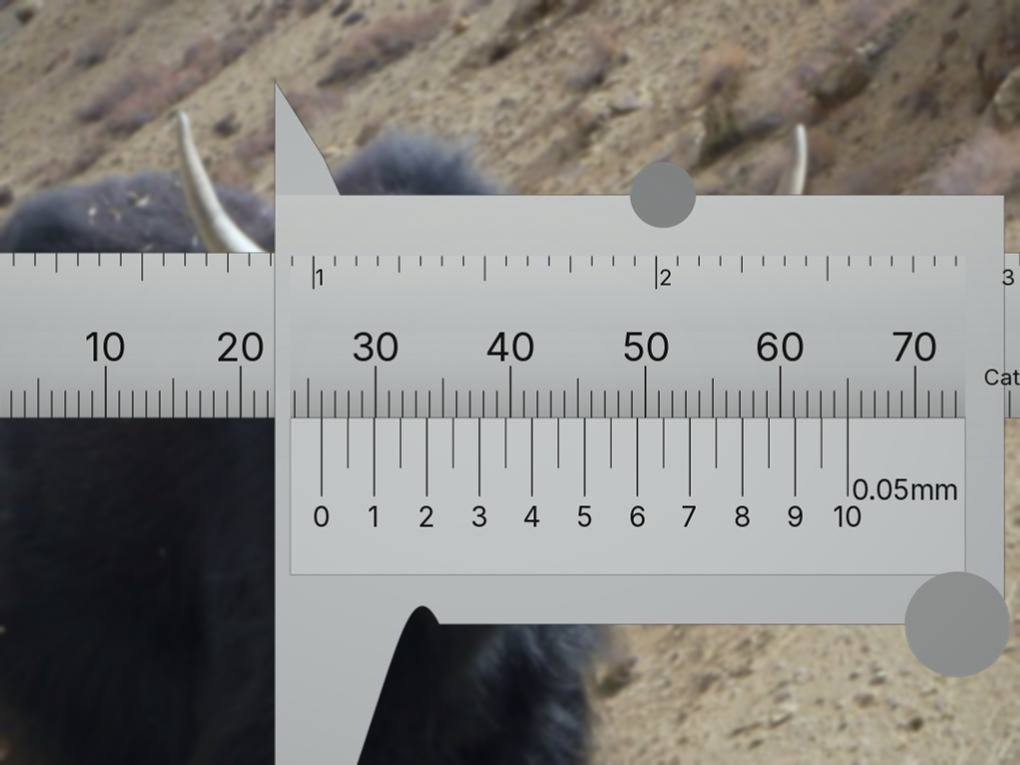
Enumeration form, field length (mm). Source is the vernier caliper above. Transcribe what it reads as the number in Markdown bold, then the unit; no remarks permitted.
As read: **26.0** mm
